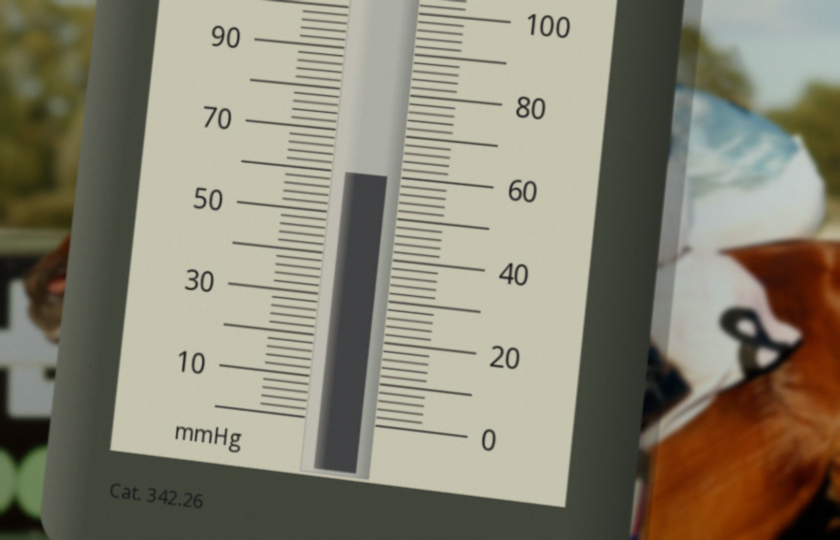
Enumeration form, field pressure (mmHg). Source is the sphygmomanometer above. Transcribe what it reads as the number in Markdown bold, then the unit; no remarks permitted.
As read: **60** mmHg
